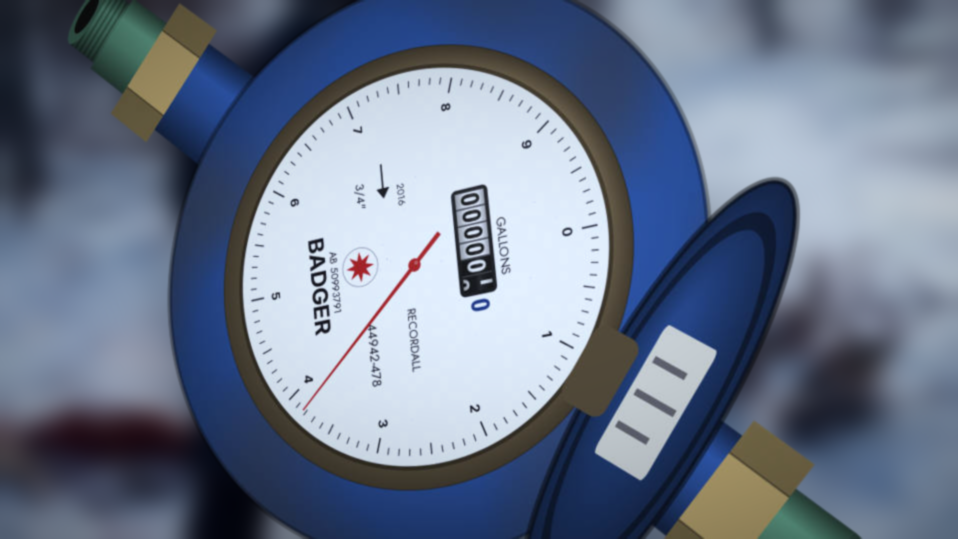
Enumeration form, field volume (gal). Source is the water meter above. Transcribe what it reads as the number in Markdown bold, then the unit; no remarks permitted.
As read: **13.8** gal
